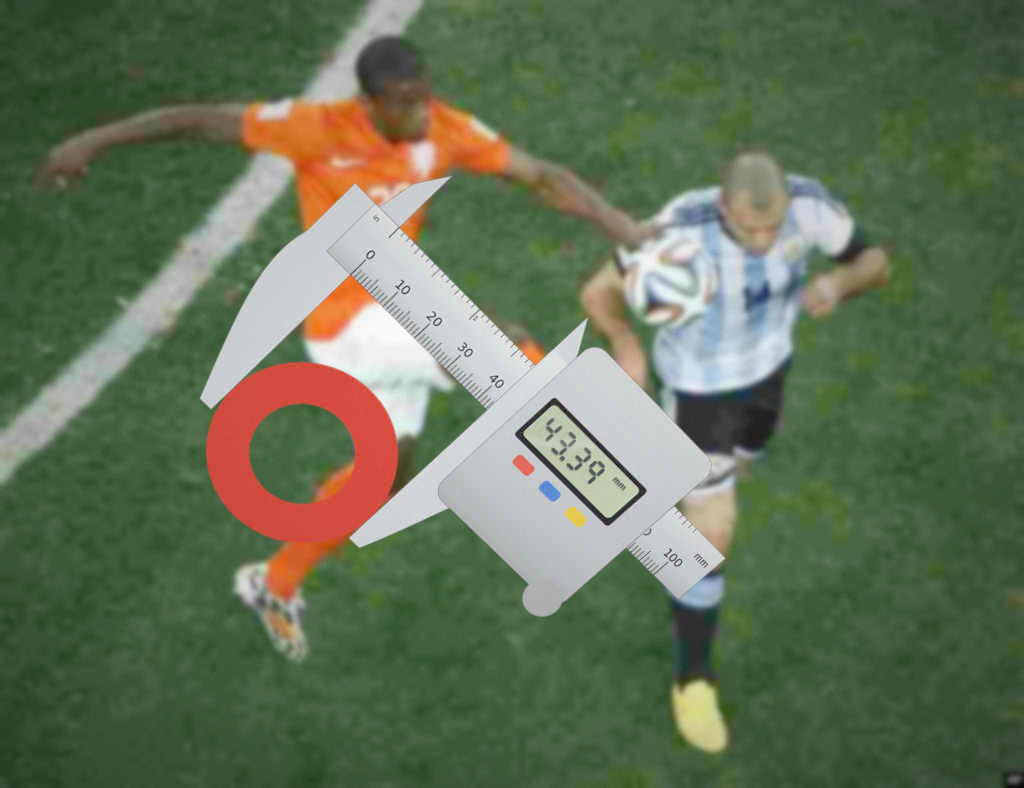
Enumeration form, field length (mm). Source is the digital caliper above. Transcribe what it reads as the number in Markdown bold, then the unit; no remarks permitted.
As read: **43.39** mm
